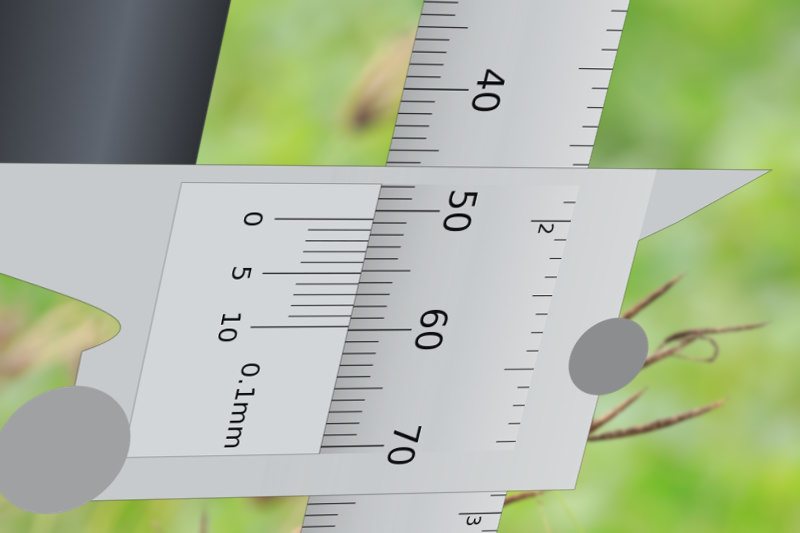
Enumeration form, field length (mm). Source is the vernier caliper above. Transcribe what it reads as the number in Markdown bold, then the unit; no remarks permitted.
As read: **50.7** mm
